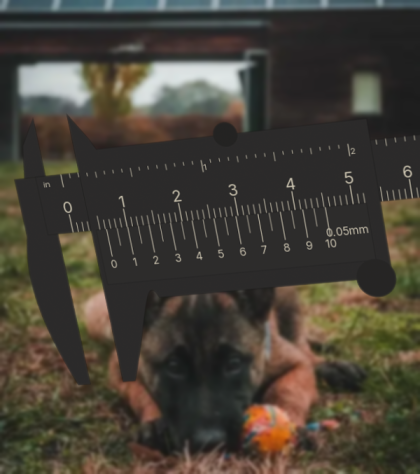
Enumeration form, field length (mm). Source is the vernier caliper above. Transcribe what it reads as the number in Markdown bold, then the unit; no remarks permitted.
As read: **6.2** mm
